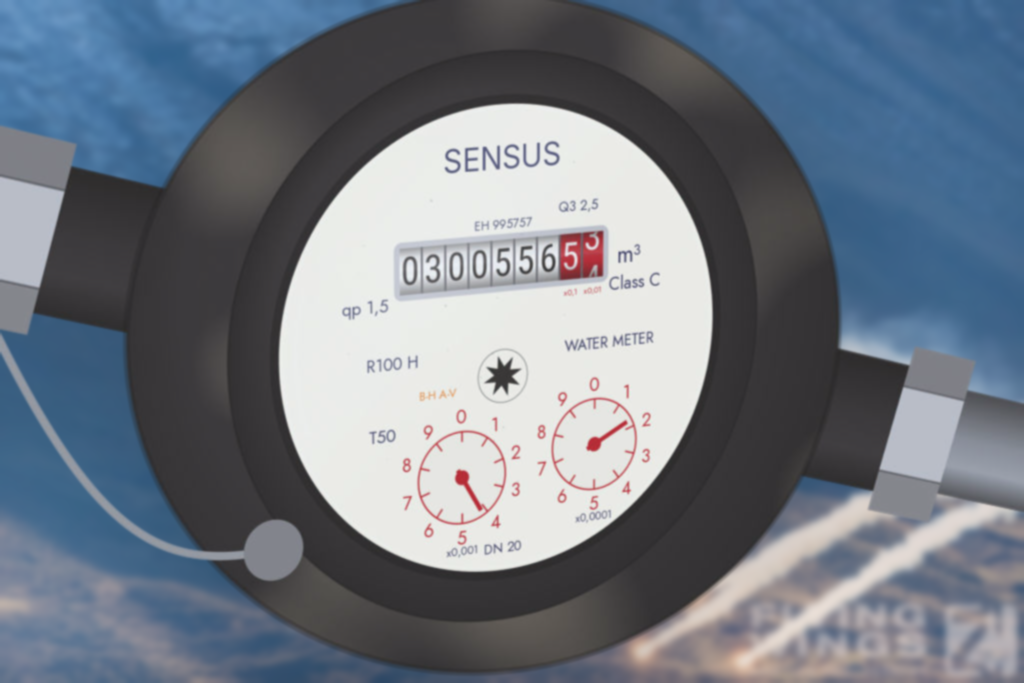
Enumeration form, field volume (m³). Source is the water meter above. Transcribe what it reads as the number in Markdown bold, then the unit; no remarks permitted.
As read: **300556.5341** m³
